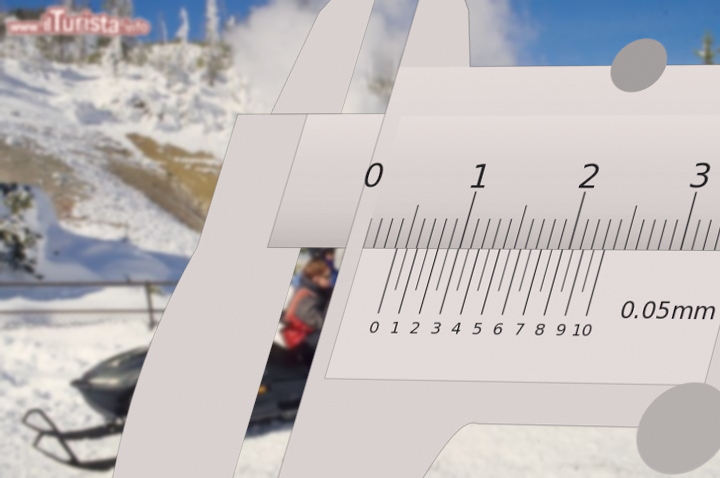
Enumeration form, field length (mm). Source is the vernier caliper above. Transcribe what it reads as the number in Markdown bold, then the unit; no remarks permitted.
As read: **4.2** mm
